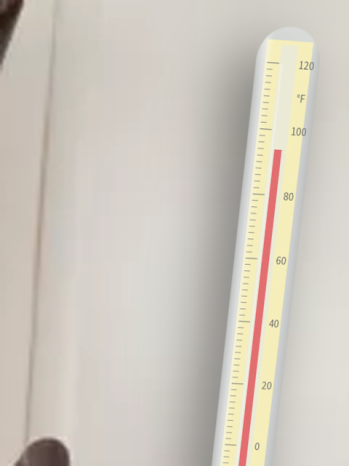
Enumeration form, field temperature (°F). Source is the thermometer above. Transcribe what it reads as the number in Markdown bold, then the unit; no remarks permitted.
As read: **94** °F
